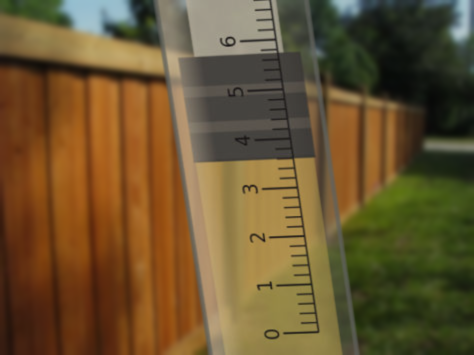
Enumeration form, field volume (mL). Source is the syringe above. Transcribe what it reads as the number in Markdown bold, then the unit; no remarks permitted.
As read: **3.6** mL
